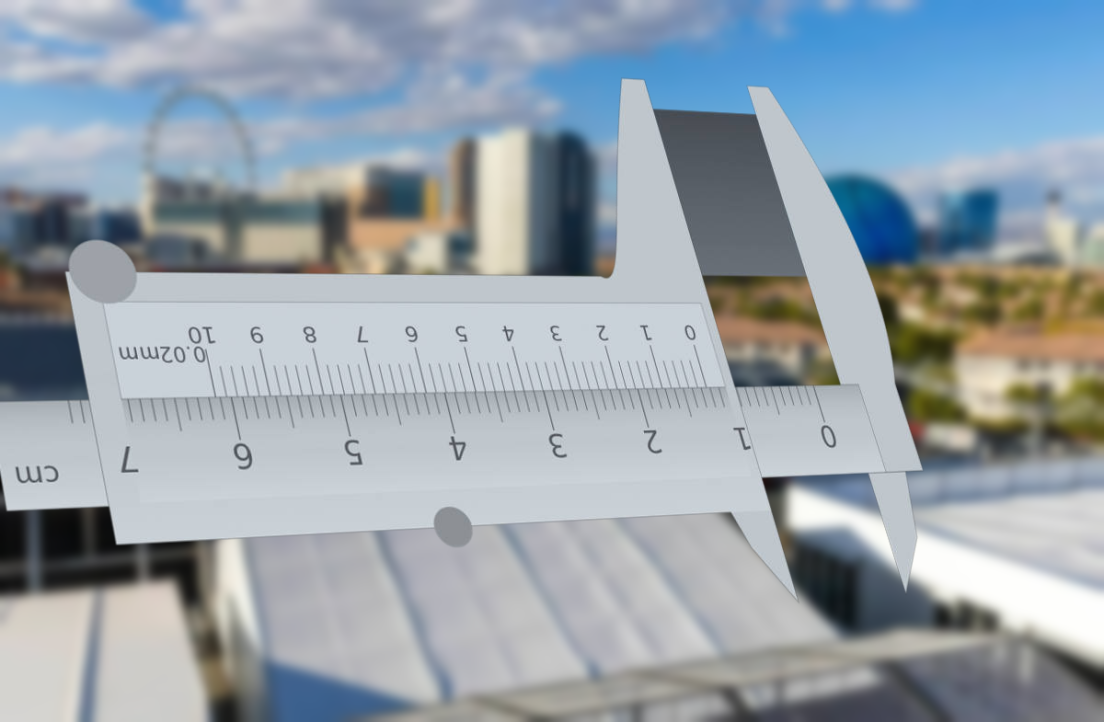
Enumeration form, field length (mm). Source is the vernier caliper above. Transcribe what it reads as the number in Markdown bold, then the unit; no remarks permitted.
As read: **12.4** mm
